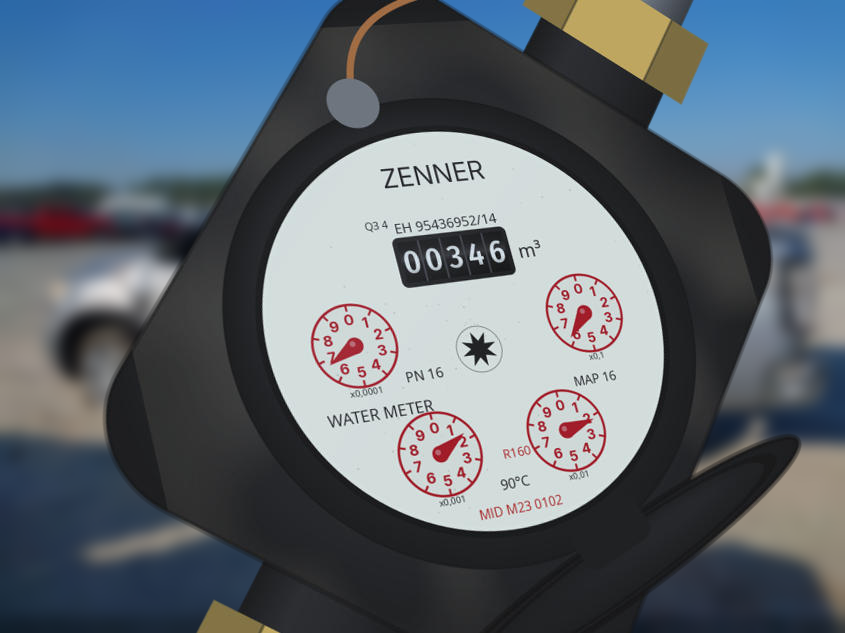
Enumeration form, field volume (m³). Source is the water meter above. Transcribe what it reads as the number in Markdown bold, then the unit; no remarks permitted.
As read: **346.6216** m³
